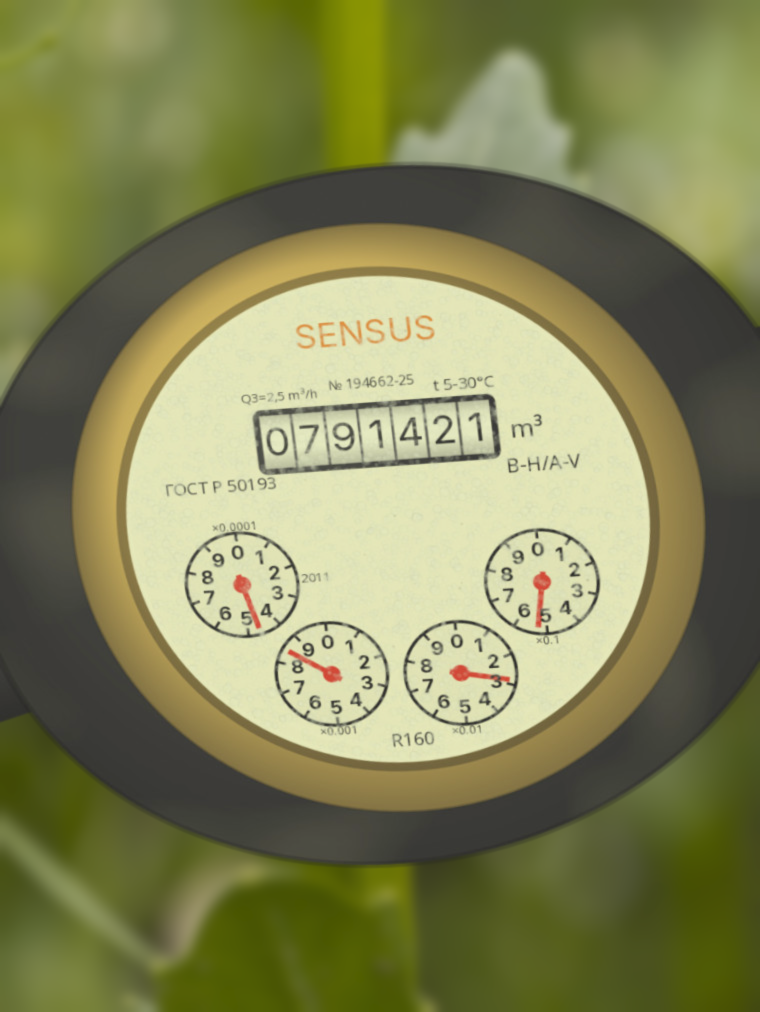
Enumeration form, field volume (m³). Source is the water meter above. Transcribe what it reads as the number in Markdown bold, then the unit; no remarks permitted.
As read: **791421.5284** m³
